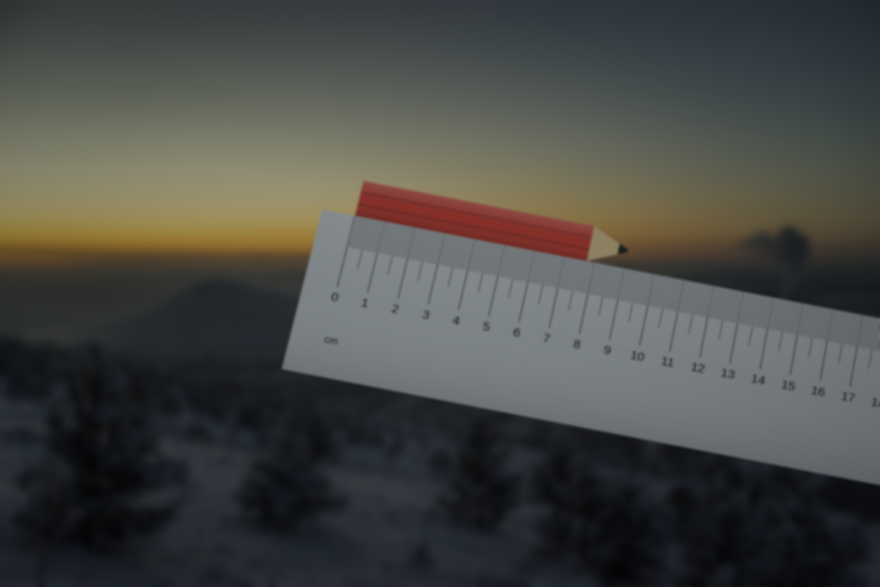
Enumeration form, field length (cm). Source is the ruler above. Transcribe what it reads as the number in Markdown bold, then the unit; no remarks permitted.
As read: **9** cm
